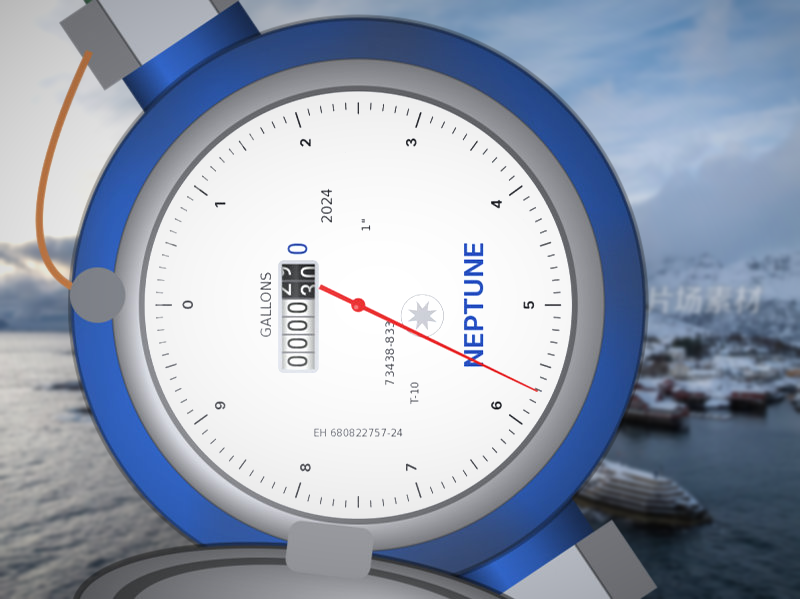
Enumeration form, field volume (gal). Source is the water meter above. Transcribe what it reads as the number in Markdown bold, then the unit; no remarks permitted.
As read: **295.7** gal
